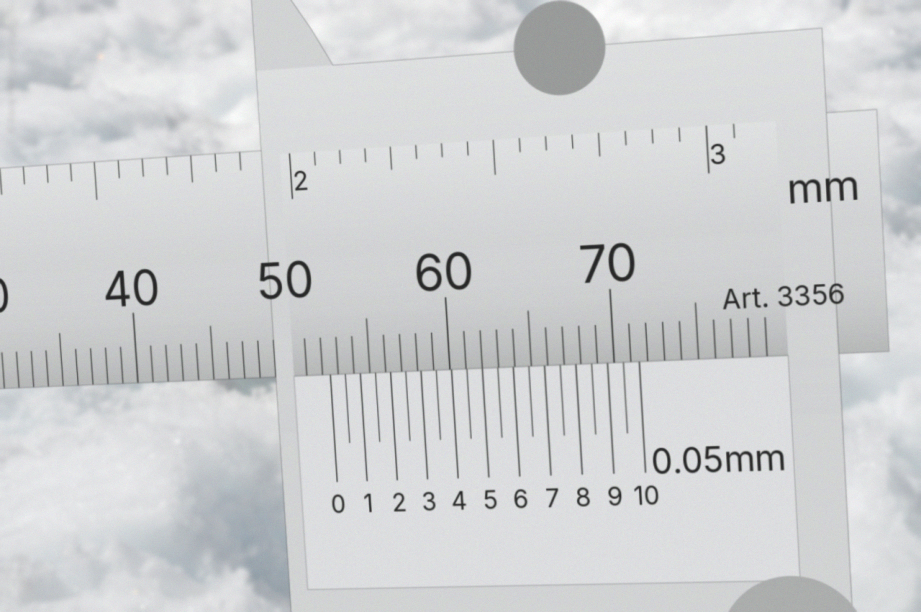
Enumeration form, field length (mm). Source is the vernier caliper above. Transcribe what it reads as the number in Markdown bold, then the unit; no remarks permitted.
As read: **52.5** mm
